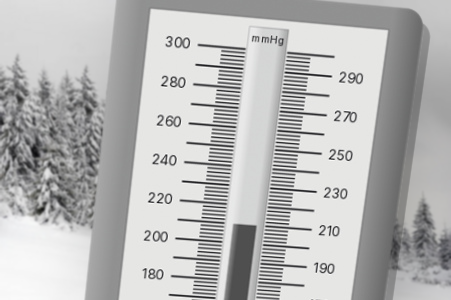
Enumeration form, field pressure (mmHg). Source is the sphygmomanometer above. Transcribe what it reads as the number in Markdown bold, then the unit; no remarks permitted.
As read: **210** mmHg
